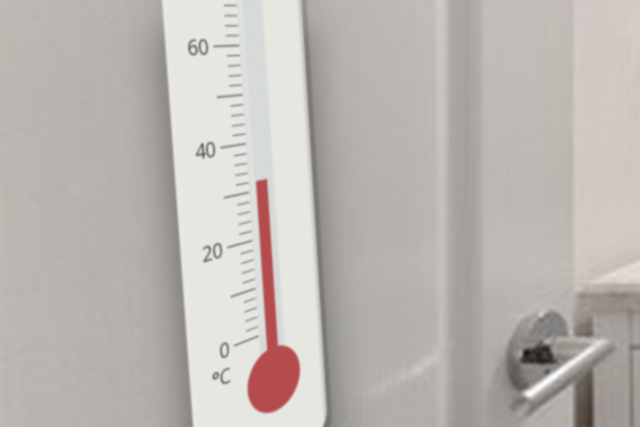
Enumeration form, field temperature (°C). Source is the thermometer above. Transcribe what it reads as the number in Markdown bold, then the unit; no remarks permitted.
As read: **32** °C
